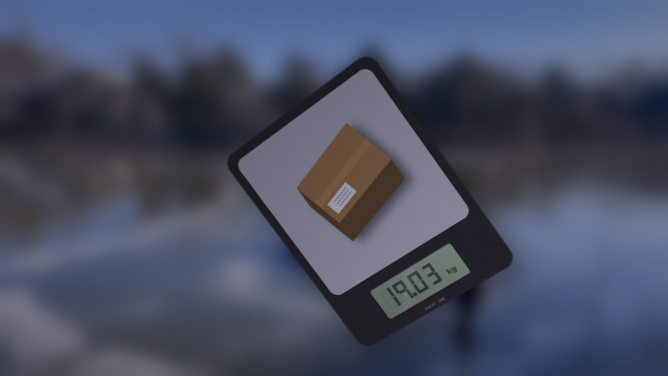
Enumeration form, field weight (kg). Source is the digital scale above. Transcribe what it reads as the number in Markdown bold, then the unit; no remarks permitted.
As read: **19.03** kg
